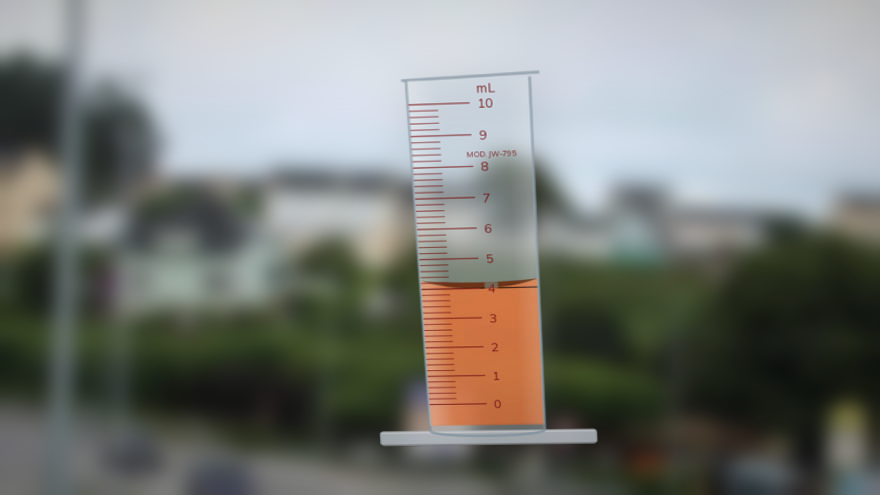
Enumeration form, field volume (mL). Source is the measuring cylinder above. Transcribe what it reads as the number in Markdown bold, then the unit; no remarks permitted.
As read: **4** mL
